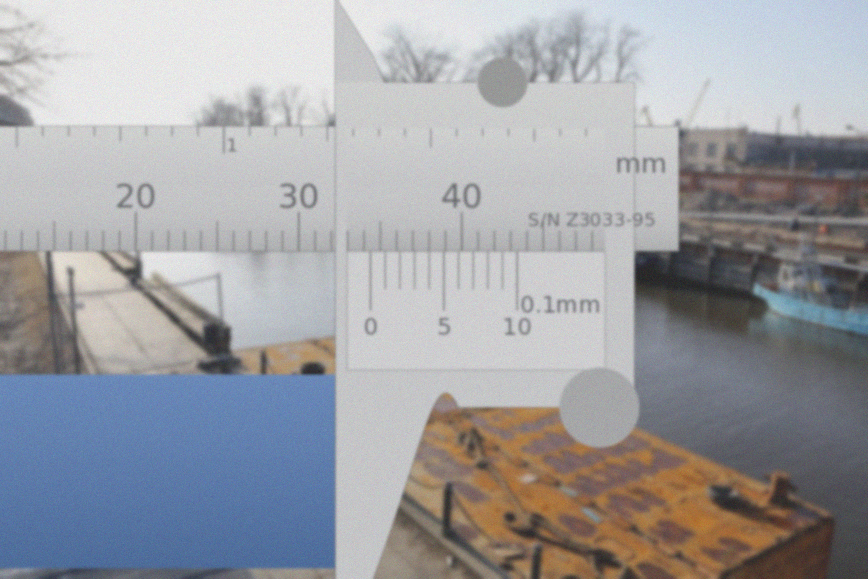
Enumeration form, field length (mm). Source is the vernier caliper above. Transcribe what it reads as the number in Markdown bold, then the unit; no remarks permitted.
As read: **34.4** mm
